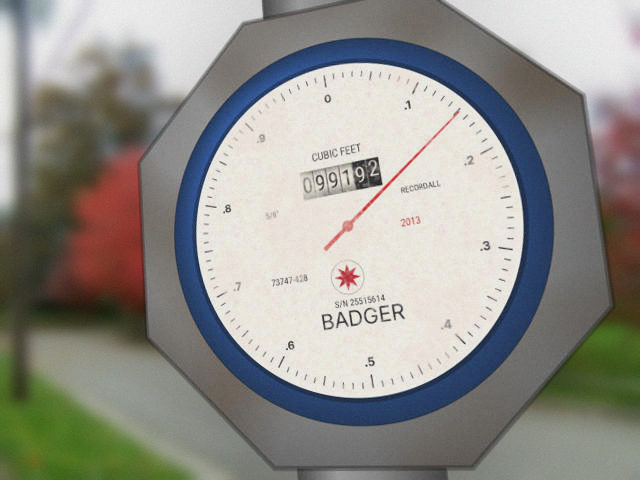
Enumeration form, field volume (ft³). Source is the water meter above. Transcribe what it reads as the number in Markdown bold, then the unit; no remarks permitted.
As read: **99192.15** ft³
